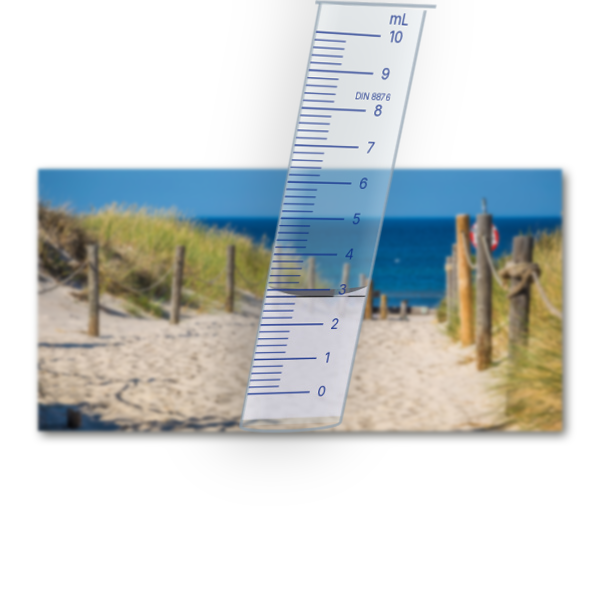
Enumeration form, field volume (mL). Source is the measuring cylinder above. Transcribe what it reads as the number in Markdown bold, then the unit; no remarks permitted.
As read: **2.8** mL
